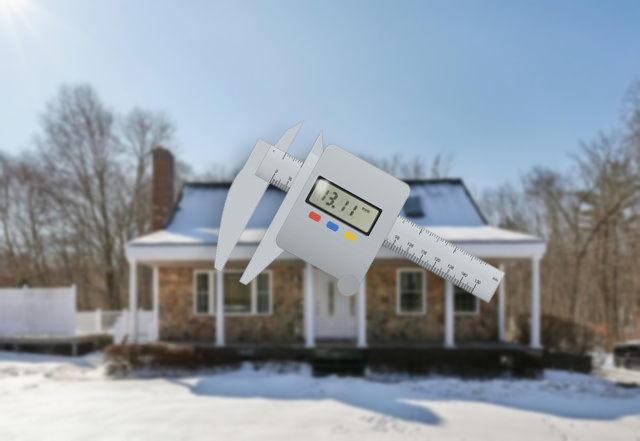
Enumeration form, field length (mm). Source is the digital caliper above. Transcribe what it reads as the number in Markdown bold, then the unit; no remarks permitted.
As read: **13.11** mm
